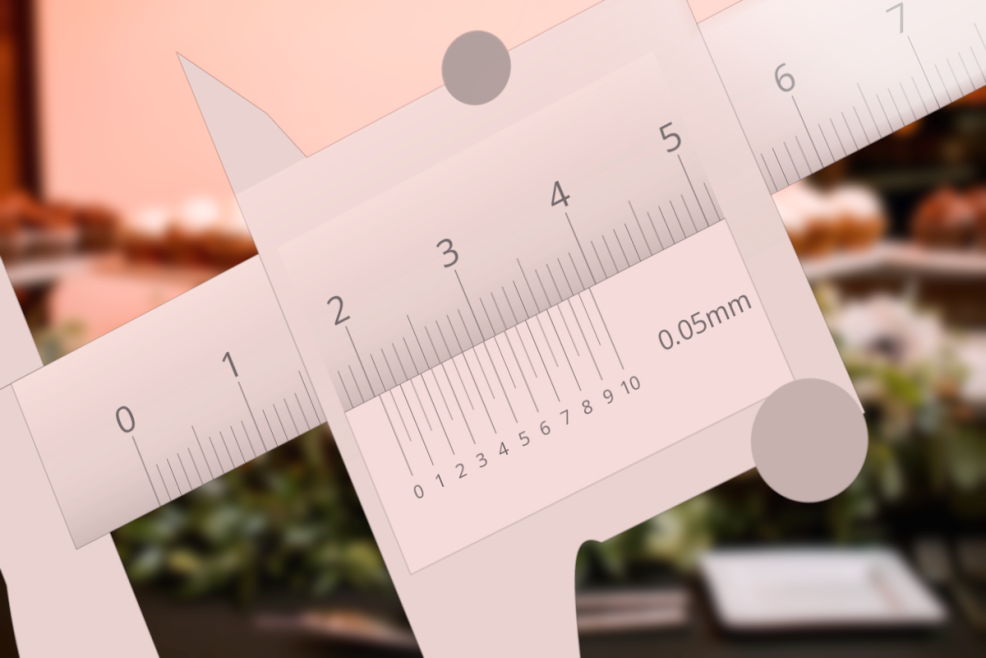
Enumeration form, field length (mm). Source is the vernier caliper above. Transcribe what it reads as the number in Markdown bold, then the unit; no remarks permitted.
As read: **20.4** mm
